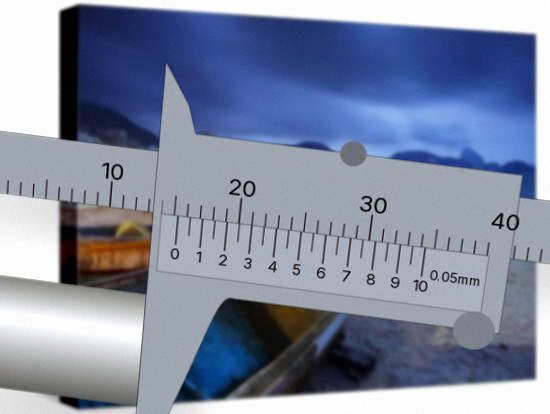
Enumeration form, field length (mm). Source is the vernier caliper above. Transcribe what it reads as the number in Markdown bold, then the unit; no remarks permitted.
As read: **15.3** mm
